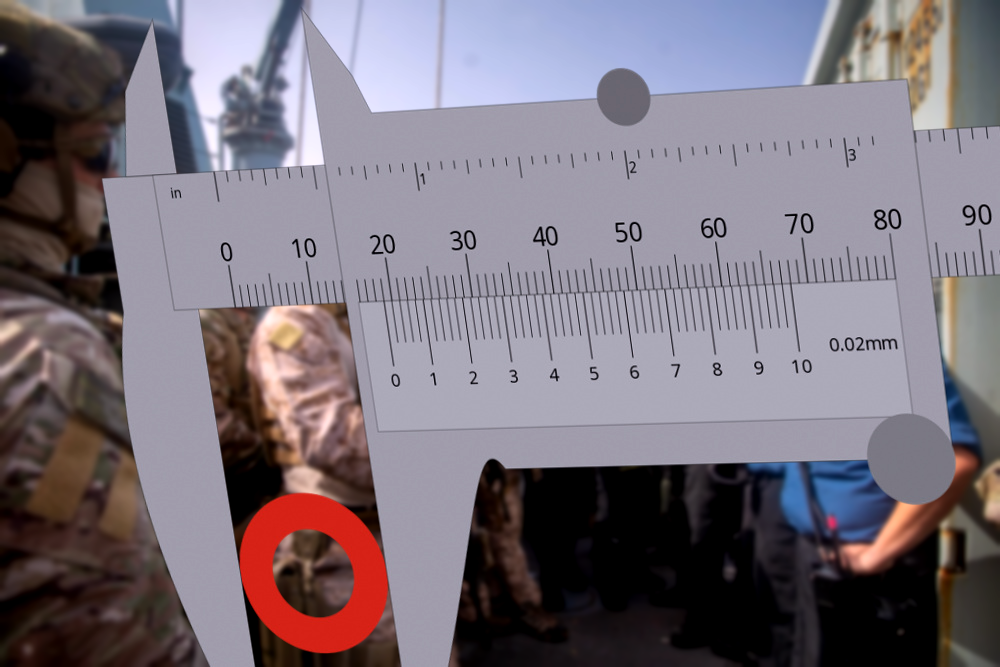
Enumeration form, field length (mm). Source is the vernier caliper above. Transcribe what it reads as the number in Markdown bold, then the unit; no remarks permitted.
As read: **19.0** mm
